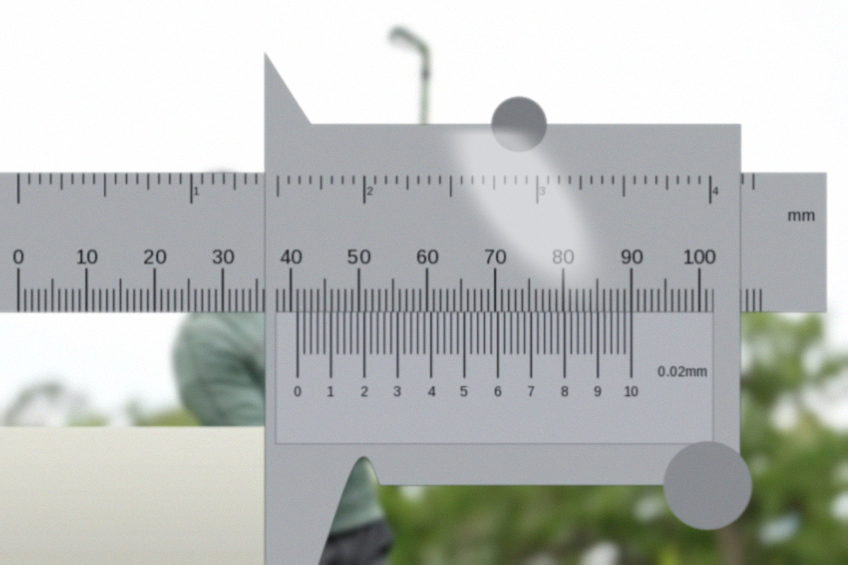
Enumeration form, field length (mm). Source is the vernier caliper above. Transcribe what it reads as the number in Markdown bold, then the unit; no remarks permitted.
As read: **41.0** mm
